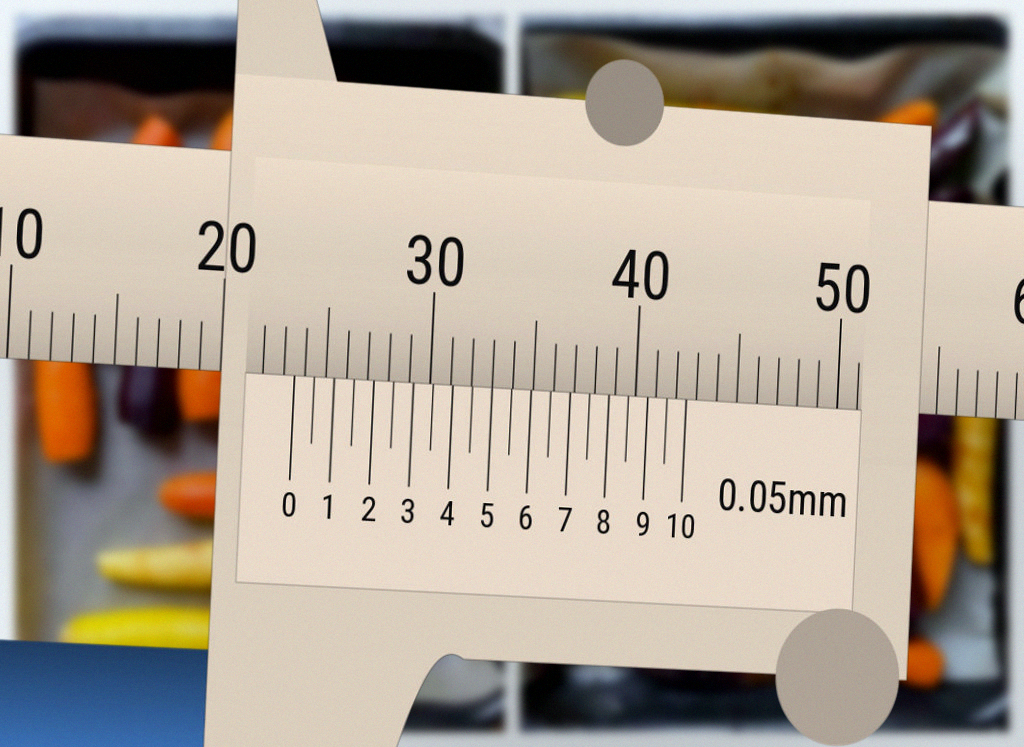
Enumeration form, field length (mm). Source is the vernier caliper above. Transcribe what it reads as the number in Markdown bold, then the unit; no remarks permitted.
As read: **23.5** mm
